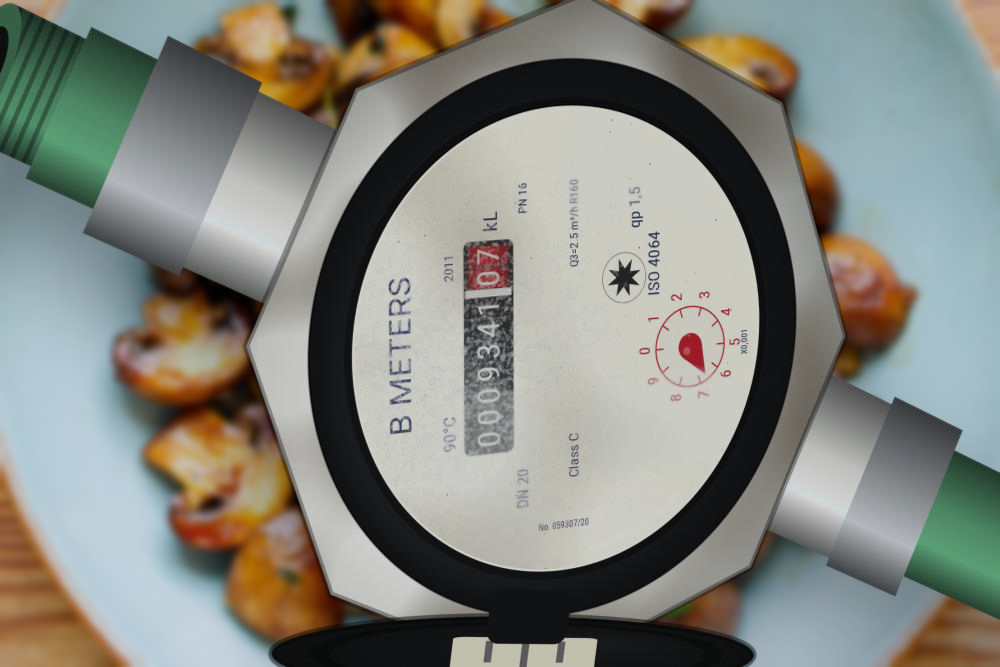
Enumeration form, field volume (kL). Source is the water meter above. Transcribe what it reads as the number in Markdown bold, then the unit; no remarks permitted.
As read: **9341.076** kL
